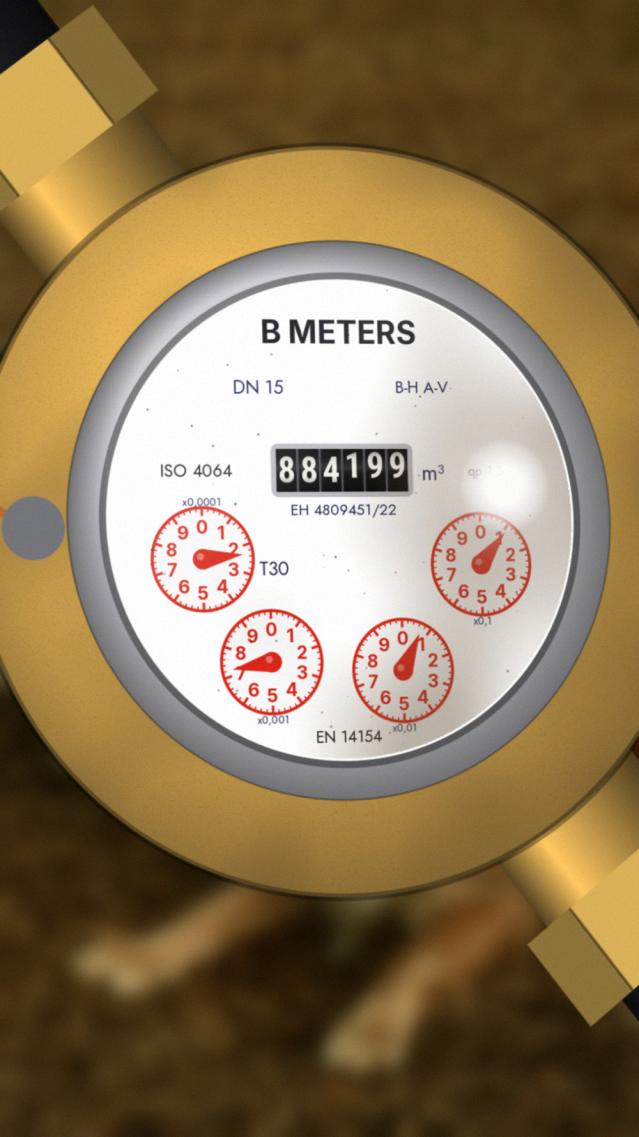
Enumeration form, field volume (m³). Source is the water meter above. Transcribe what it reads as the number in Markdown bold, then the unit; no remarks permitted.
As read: **884199.1072** m³
